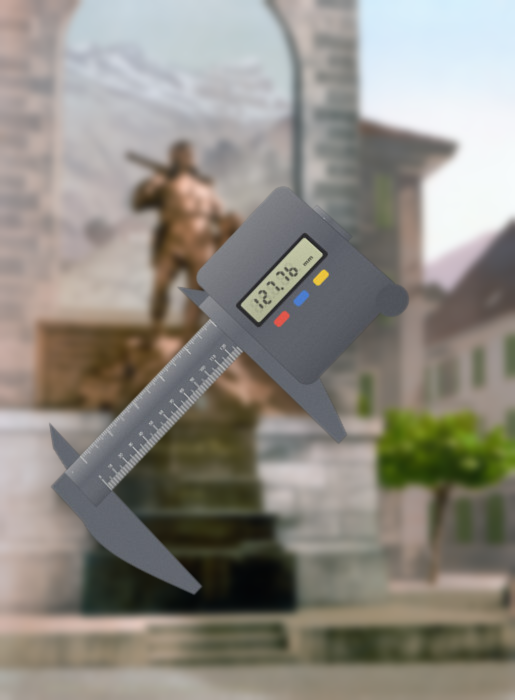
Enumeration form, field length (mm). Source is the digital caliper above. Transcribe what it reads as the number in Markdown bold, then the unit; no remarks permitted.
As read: **127.76** mm
